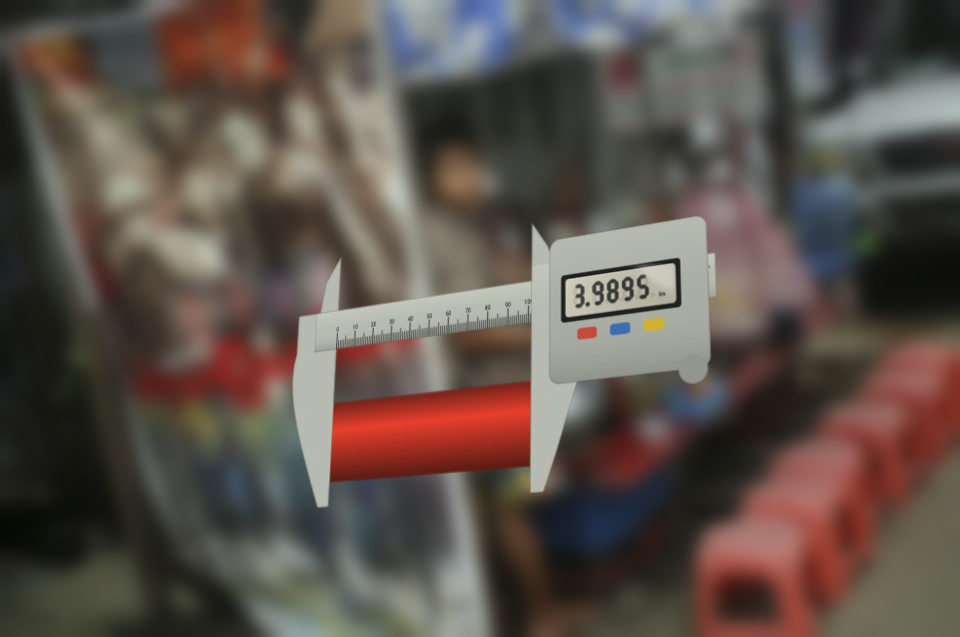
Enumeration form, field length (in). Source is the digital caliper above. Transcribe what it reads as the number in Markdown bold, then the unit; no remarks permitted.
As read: **3.9895** in
